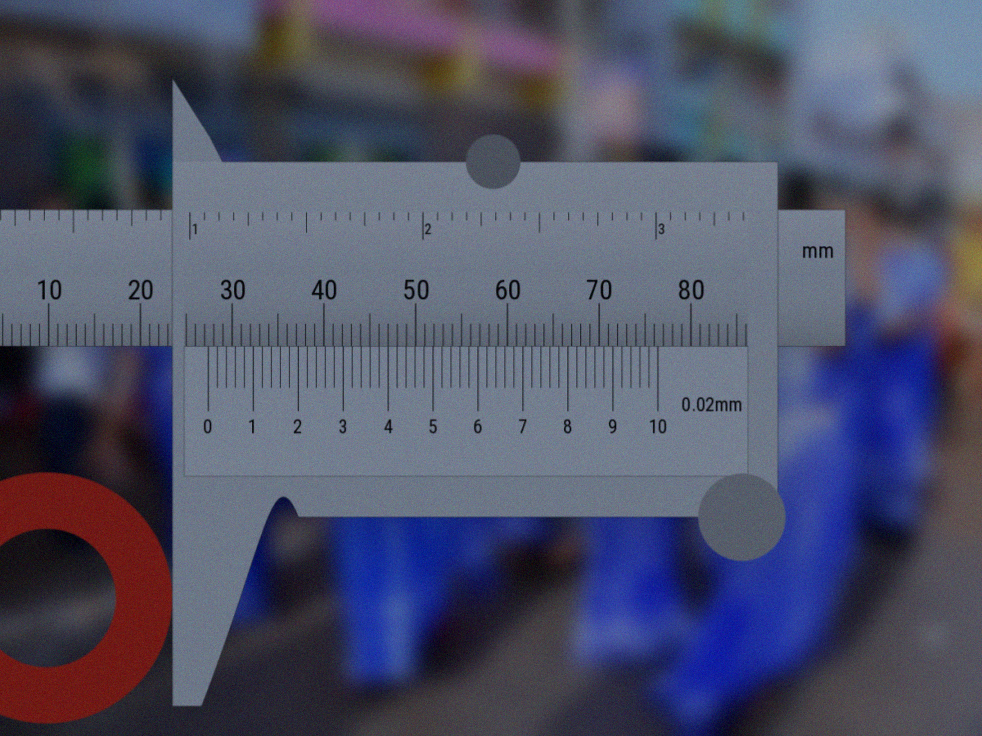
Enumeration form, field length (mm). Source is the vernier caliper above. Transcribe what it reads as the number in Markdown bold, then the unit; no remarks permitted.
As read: **27.4** mm
